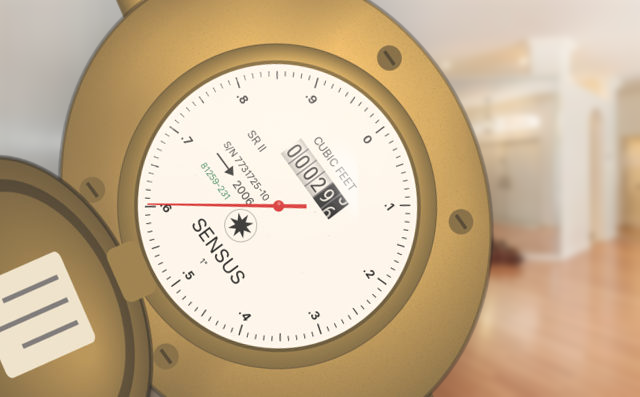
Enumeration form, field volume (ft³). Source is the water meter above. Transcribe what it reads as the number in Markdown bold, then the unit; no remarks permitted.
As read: **295.60** ft³
